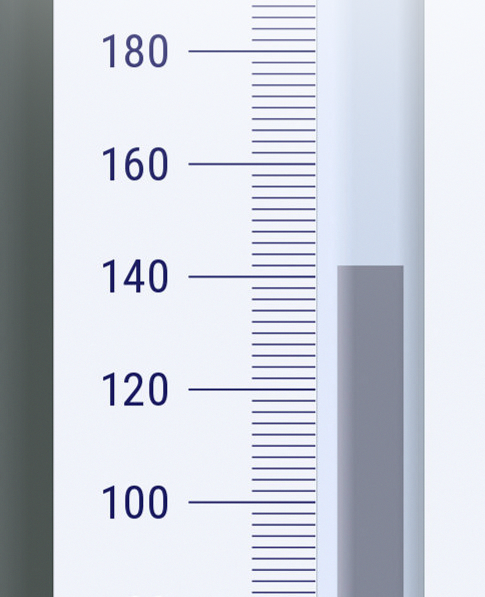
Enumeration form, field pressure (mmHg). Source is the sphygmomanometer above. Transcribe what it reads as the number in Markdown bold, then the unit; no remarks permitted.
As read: **142** mmHg
